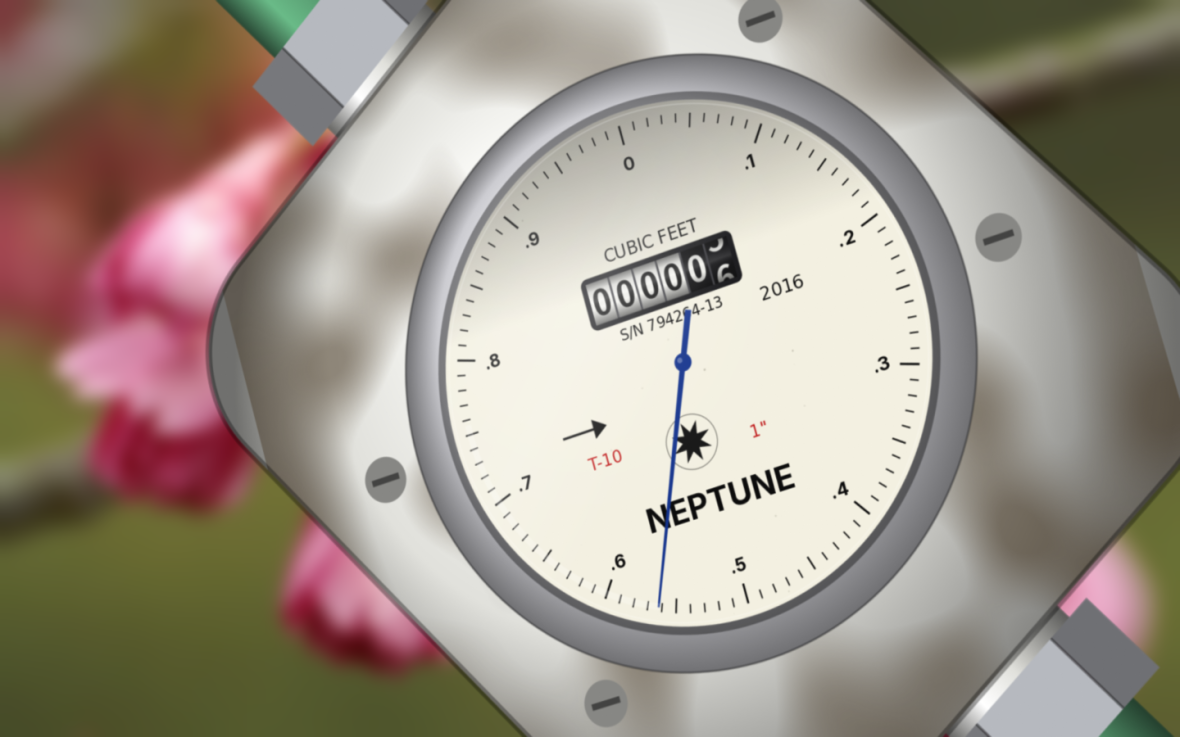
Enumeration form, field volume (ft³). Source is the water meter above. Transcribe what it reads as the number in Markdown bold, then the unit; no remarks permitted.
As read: **5.56** ft³
